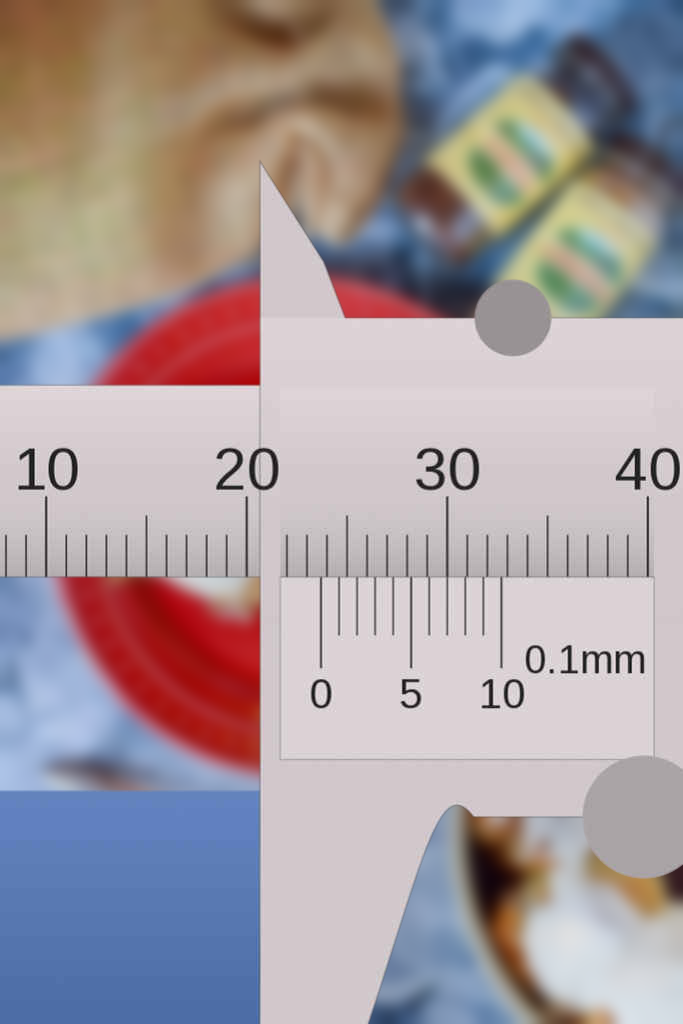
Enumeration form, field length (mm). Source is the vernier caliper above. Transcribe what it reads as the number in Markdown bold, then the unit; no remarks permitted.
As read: **23.7** mm
